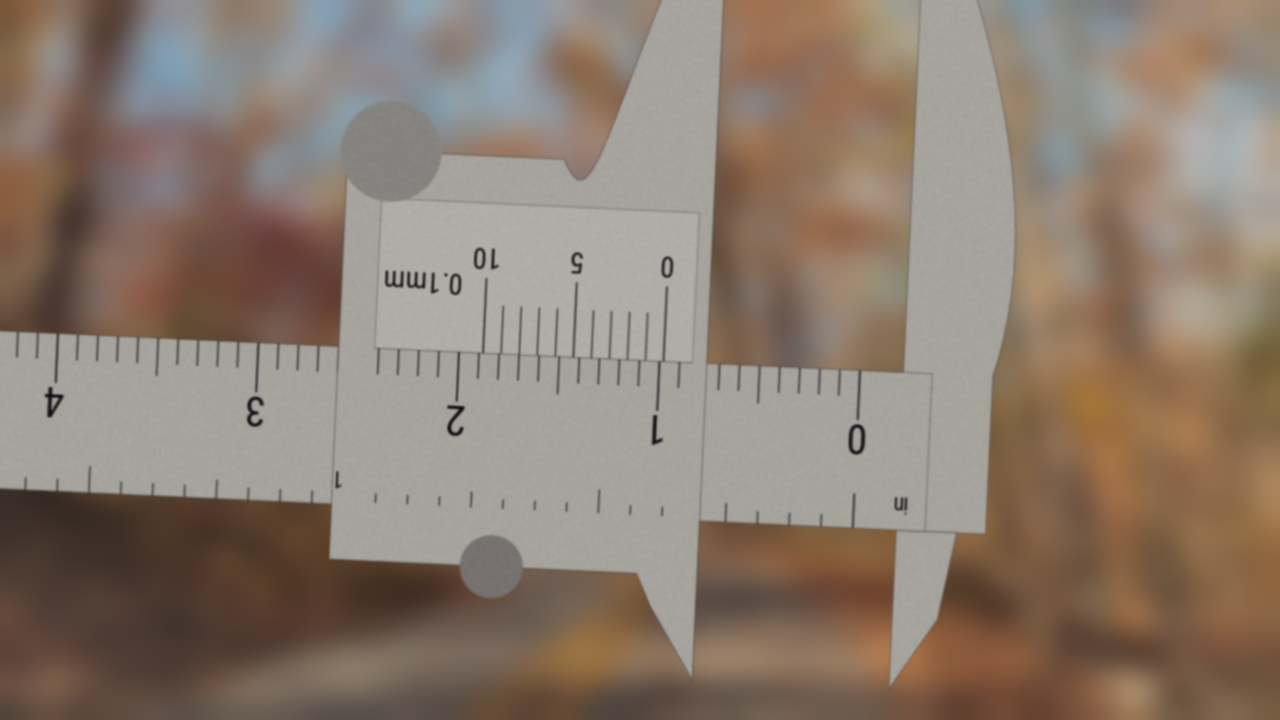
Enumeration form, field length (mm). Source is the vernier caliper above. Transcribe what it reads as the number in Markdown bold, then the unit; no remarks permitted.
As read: **9.8** mm
